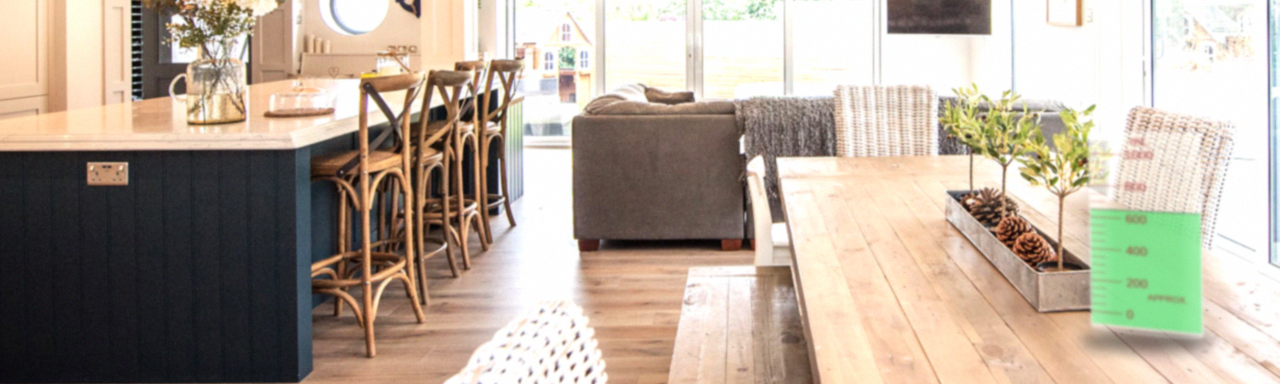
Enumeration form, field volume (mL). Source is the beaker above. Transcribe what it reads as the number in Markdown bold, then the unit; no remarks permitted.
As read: **650** mL
